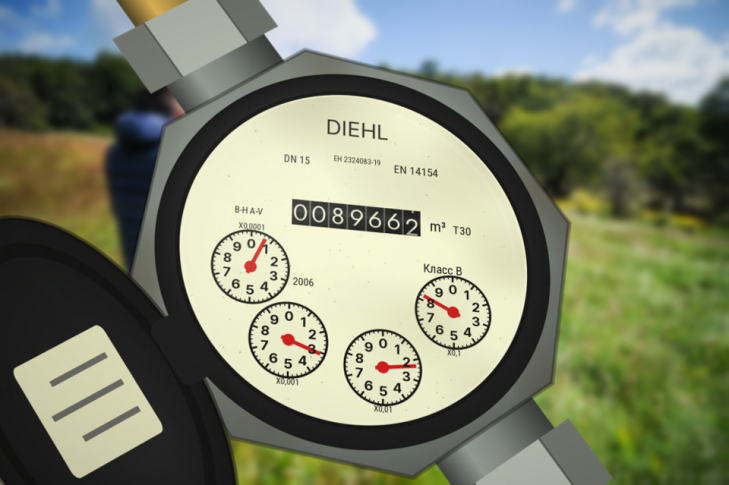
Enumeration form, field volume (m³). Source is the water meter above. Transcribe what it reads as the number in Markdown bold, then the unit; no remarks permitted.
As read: **89661.8230** m³
